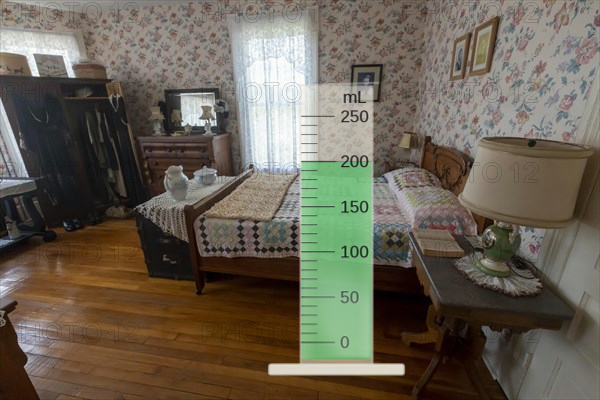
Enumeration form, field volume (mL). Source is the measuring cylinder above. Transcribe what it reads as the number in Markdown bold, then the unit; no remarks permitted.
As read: **200** mL
